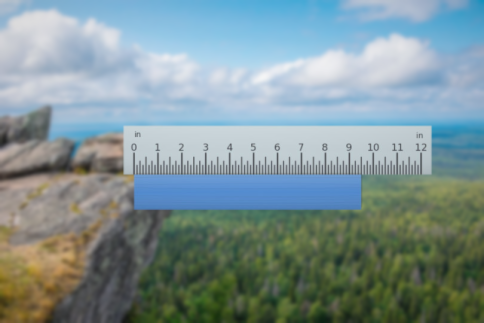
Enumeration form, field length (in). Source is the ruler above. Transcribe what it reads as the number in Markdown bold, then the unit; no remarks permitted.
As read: **9.5** in
